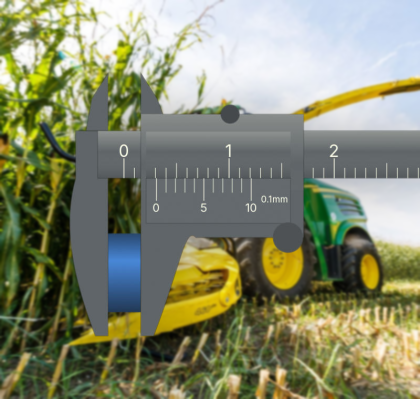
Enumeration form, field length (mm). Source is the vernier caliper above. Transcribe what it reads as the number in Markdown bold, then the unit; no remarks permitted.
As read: **3.1** mm
